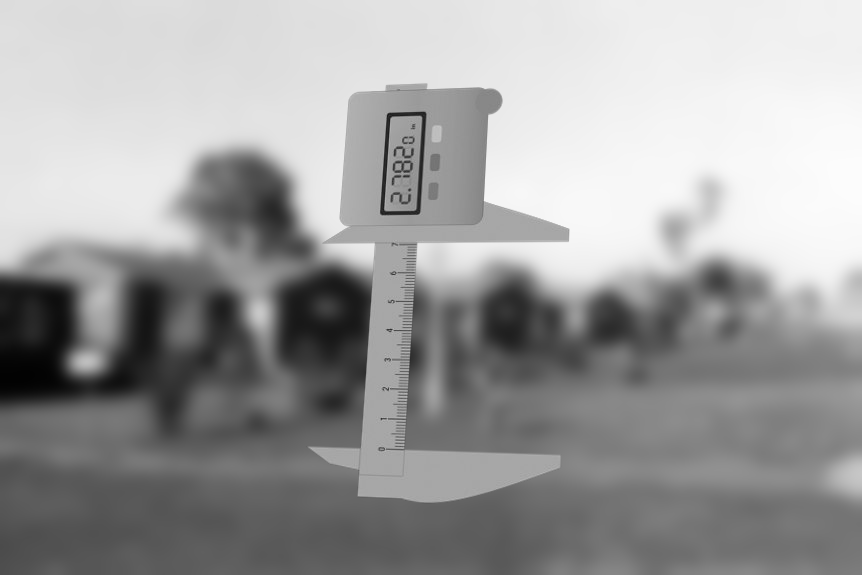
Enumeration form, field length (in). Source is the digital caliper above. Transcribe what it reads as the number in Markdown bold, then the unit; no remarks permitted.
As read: **2.7820** in
